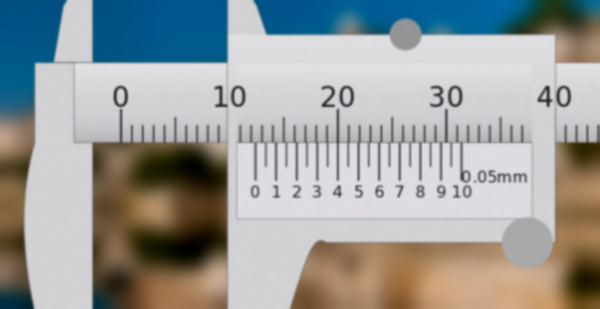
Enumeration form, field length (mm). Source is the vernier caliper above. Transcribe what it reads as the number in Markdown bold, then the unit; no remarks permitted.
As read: **12.4** mm
